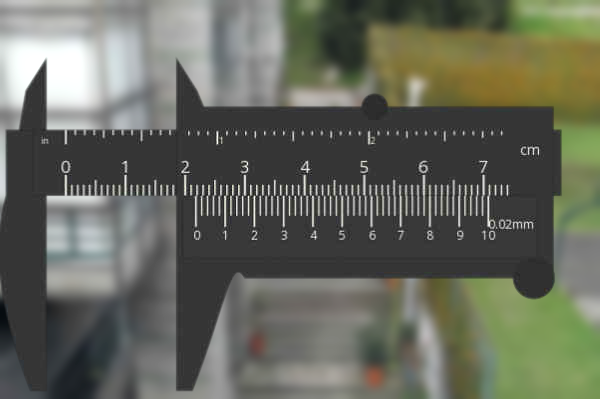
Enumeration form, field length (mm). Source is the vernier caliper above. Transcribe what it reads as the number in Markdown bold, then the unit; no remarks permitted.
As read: **21.8** mm
